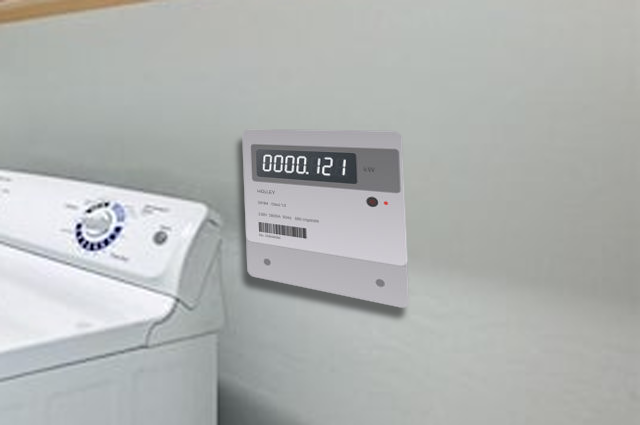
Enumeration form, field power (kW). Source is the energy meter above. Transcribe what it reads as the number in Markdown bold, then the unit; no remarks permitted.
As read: **0.121** kW
